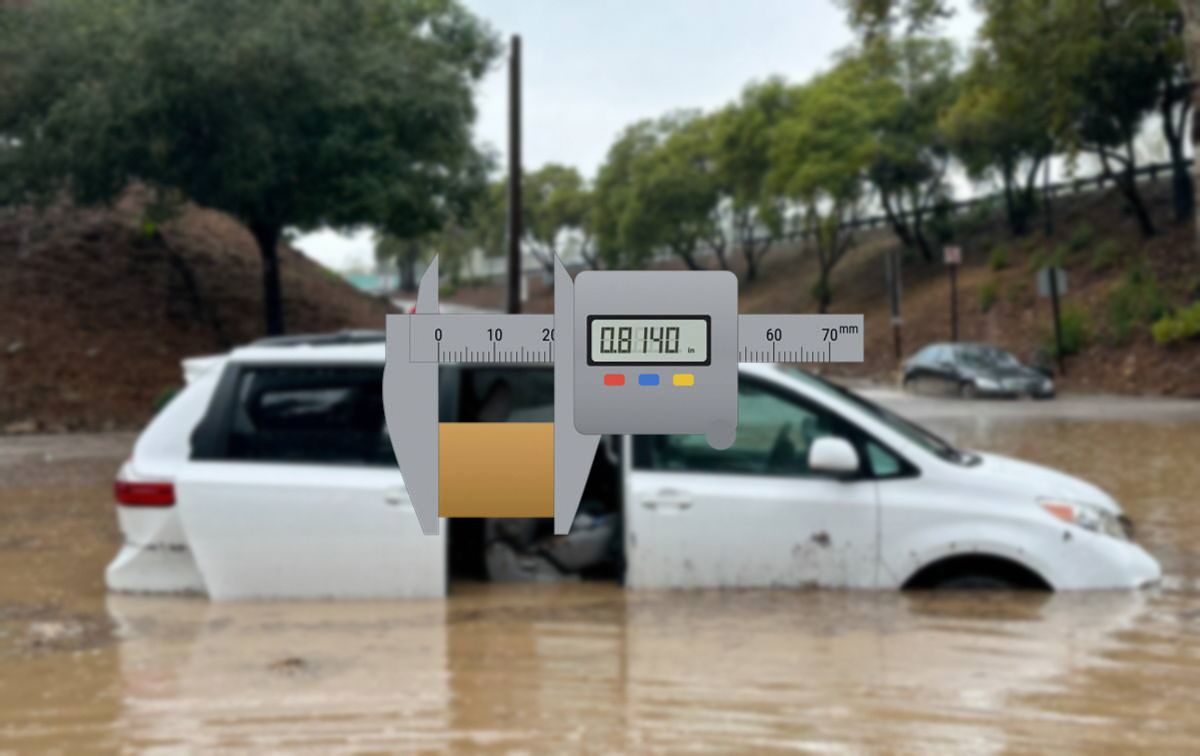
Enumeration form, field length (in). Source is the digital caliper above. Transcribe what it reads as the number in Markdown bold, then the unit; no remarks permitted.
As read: **0.8140** in
